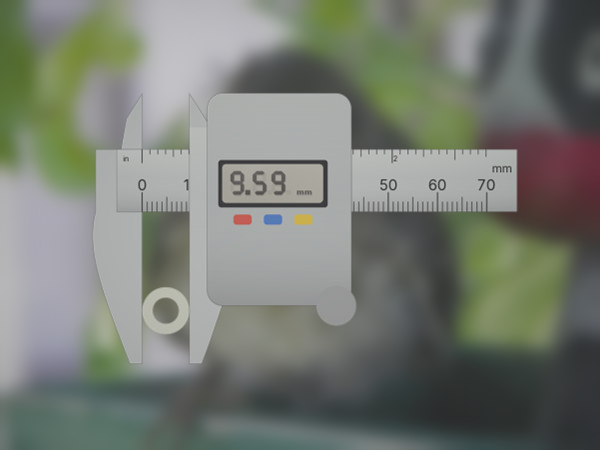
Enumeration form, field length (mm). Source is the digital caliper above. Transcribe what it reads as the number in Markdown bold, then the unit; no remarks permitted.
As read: **9.59** mm
